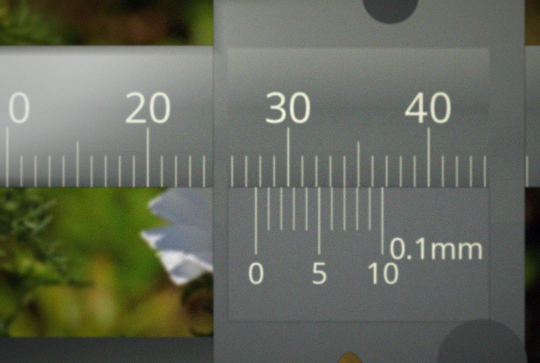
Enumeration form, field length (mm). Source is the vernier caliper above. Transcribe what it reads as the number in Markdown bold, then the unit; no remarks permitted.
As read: **27.7** mm
